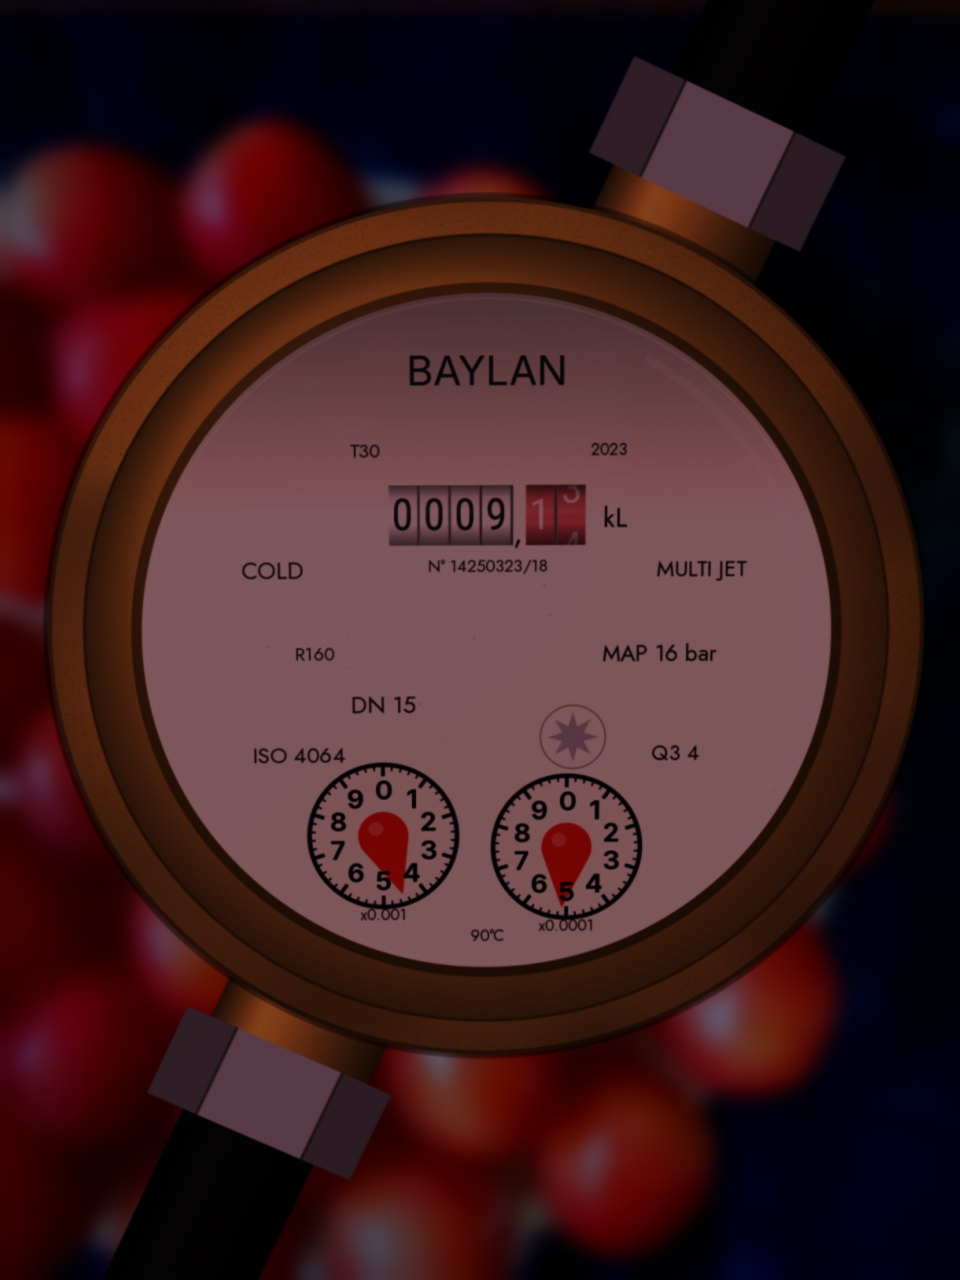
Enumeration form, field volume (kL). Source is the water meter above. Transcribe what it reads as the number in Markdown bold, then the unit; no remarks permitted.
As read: **9.1345** kL
